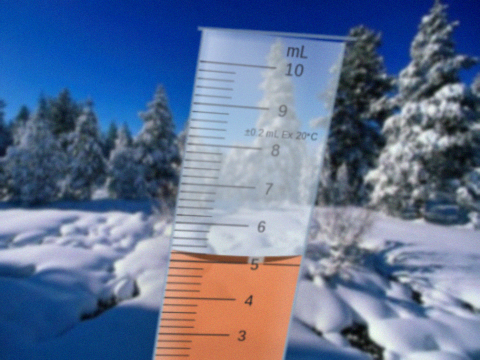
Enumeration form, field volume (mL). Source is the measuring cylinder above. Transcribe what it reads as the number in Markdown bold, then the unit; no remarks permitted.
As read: **5** mL
